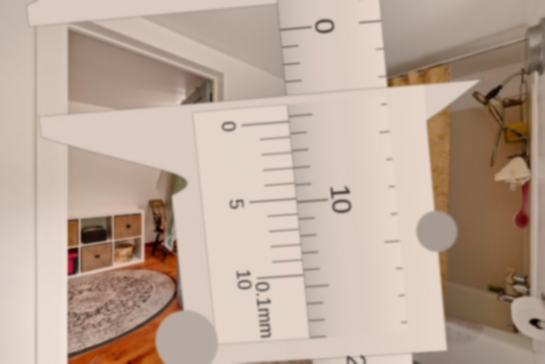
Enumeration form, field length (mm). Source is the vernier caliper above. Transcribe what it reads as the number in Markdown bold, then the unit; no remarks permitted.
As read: **5.3** mm
